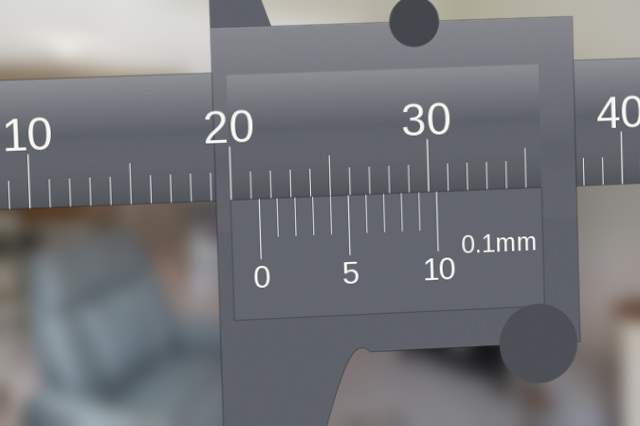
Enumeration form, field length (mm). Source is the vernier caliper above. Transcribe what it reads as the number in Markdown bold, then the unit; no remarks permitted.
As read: **21.4** mm
